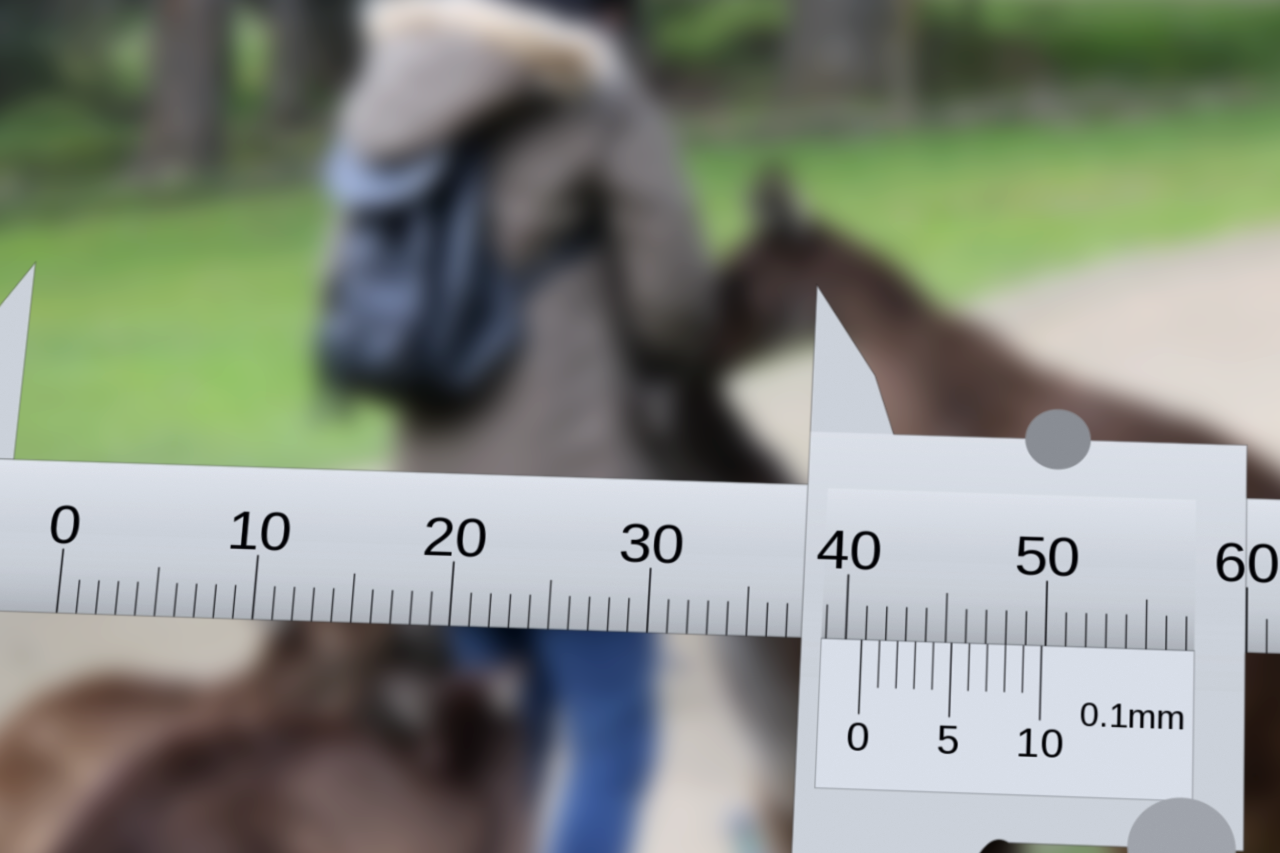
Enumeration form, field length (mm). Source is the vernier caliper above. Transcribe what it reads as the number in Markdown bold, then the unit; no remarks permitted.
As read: **40.8** mm
